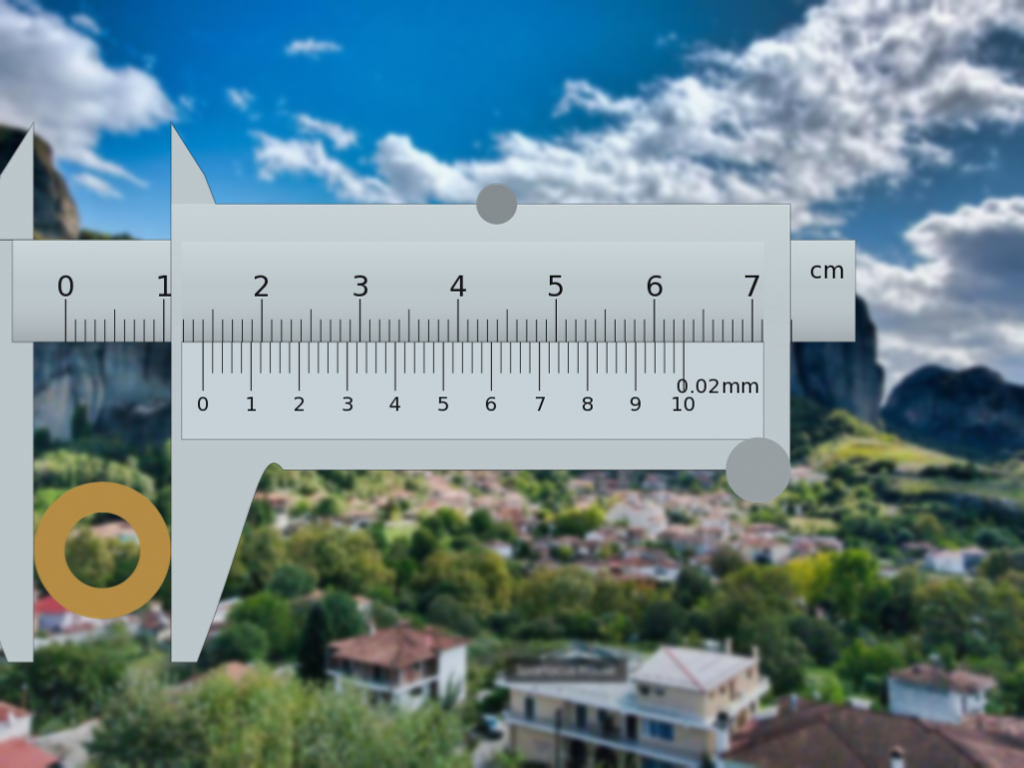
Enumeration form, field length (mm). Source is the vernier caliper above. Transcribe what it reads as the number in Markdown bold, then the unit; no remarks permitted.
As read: **14.0** mm
